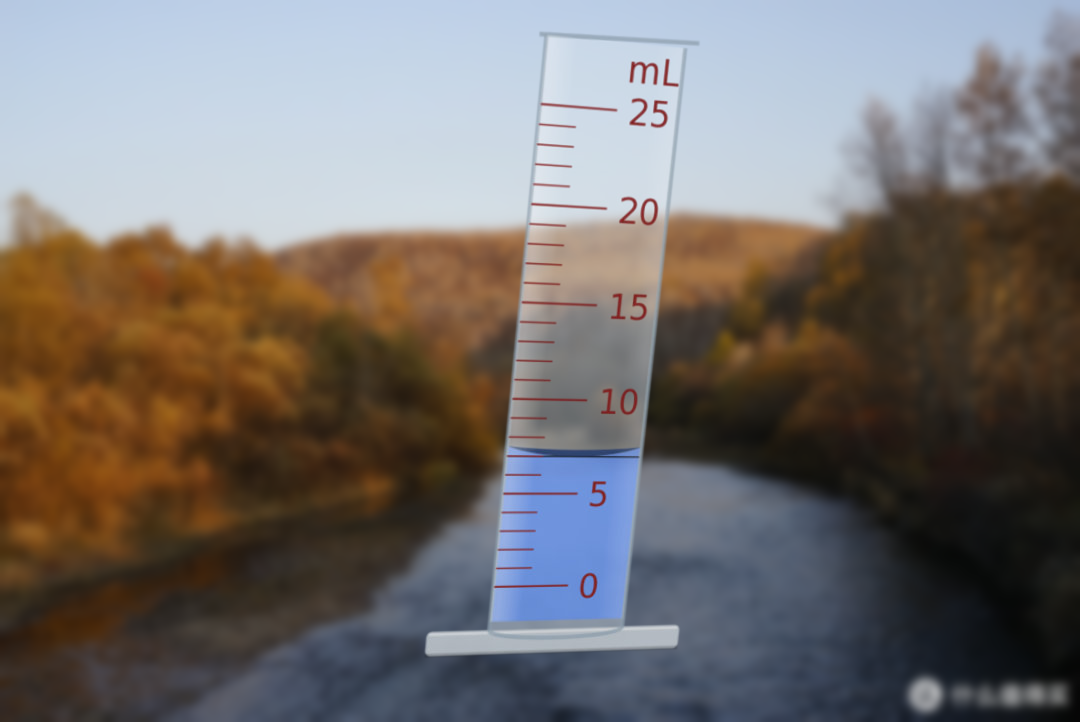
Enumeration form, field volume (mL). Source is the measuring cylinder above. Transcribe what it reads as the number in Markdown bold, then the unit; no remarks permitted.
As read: **7** mL
